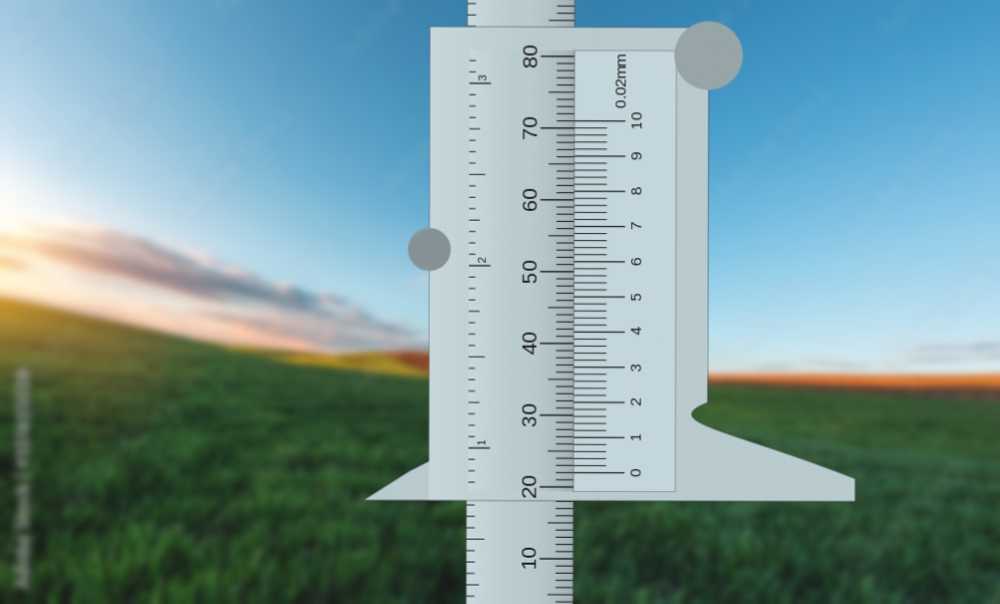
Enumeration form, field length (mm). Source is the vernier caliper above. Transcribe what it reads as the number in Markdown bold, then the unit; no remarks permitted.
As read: **22.0** mm
